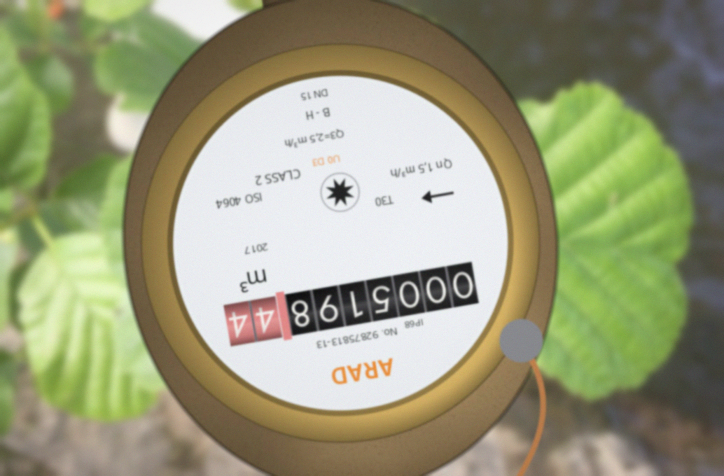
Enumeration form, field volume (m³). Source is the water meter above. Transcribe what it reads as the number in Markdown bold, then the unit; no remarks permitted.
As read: **5198.44** m³
